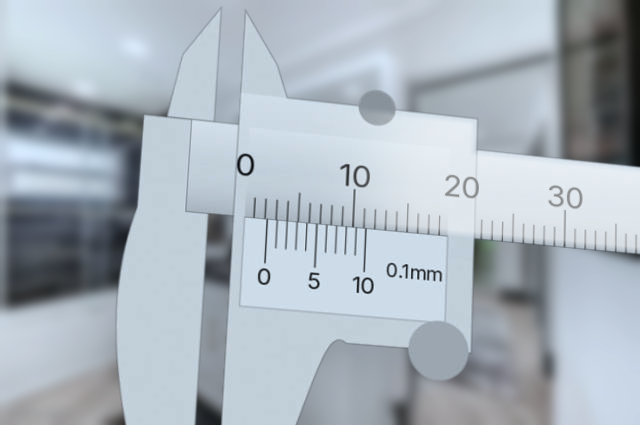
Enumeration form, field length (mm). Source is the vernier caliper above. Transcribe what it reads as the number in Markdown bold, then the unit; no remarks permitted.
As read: **2.2** mm
